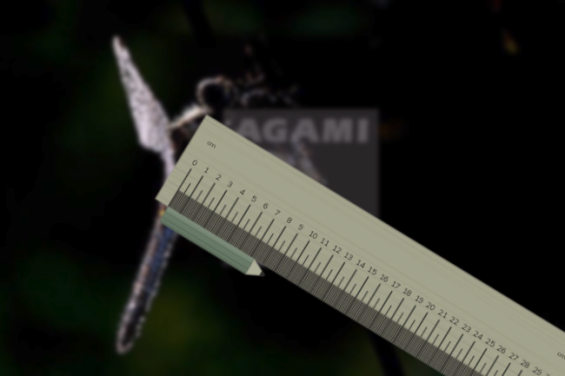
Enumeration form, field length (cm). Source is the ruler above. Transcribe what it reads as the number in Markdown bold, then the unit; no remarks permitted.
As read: **8.5** cm
